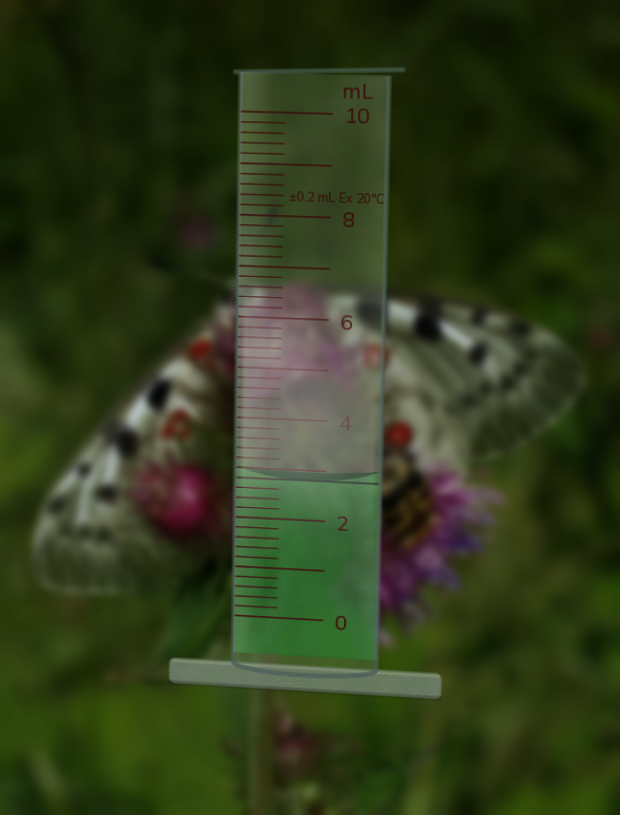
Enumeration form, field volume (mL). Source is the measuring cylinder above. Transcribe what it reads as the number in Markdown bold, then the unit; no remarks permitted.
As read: **2.8** mL
